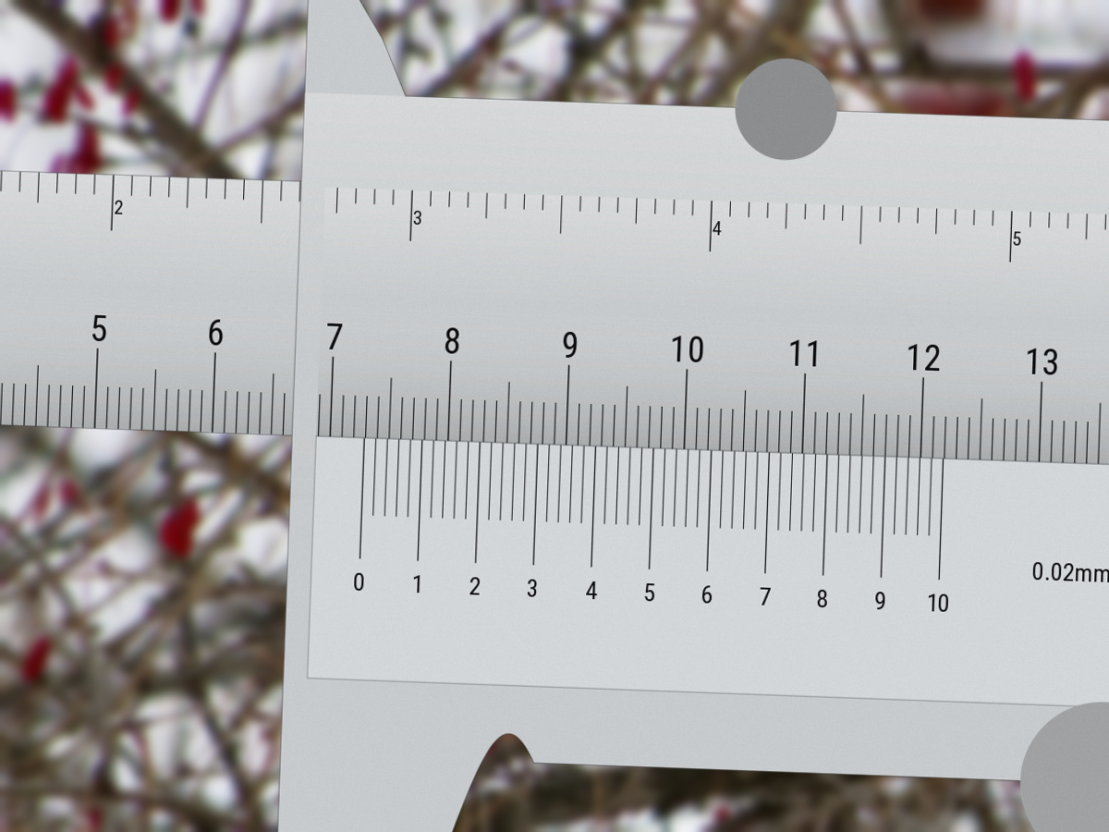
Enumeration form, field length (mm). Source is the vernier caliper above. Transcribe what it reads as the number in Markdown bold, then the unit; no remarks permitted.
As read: **72.9** mm
